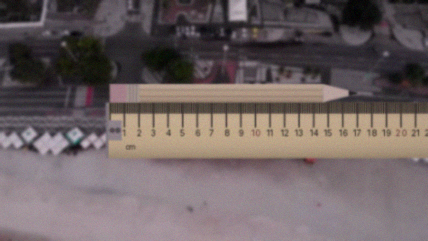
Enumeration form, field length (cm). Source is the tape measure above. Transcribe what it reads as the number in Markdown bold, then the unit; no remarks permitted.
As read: **17** cm
